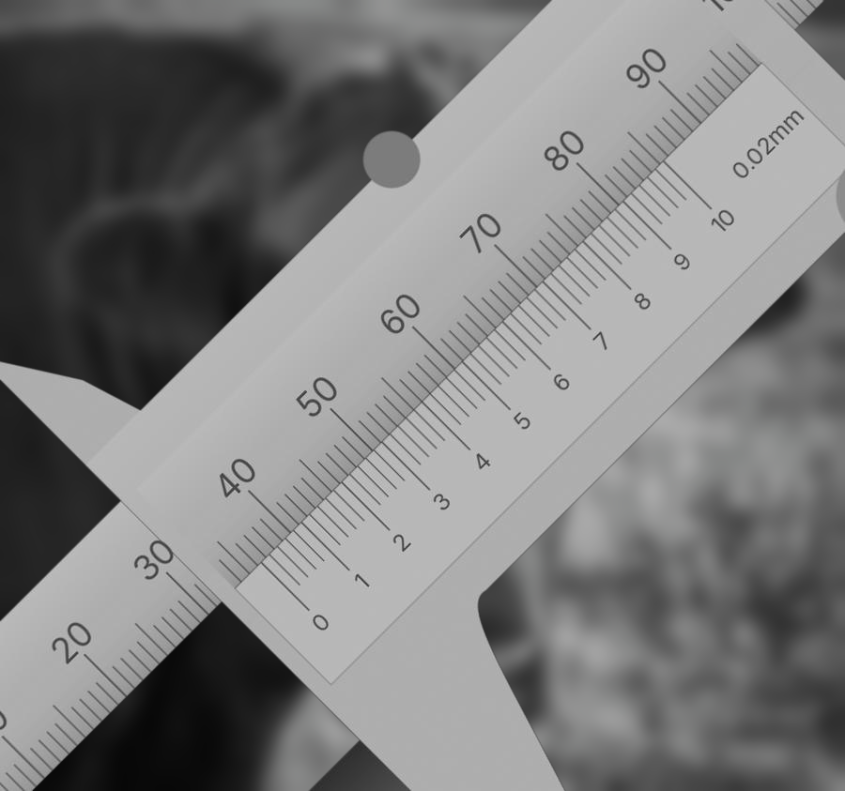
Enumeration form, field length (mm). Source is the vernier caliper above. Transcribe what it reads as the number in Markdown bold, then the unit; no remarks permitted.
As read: **36.4** mm
